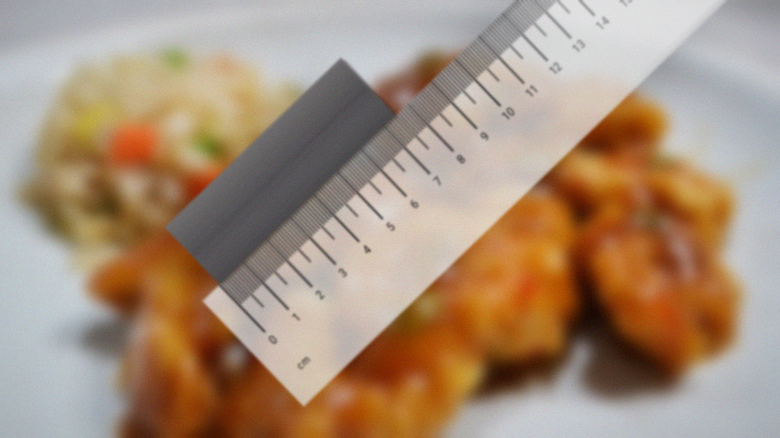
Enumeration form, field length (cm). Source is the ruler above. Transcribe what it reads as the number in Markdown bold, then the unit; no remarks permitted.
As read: **7.5** cm
